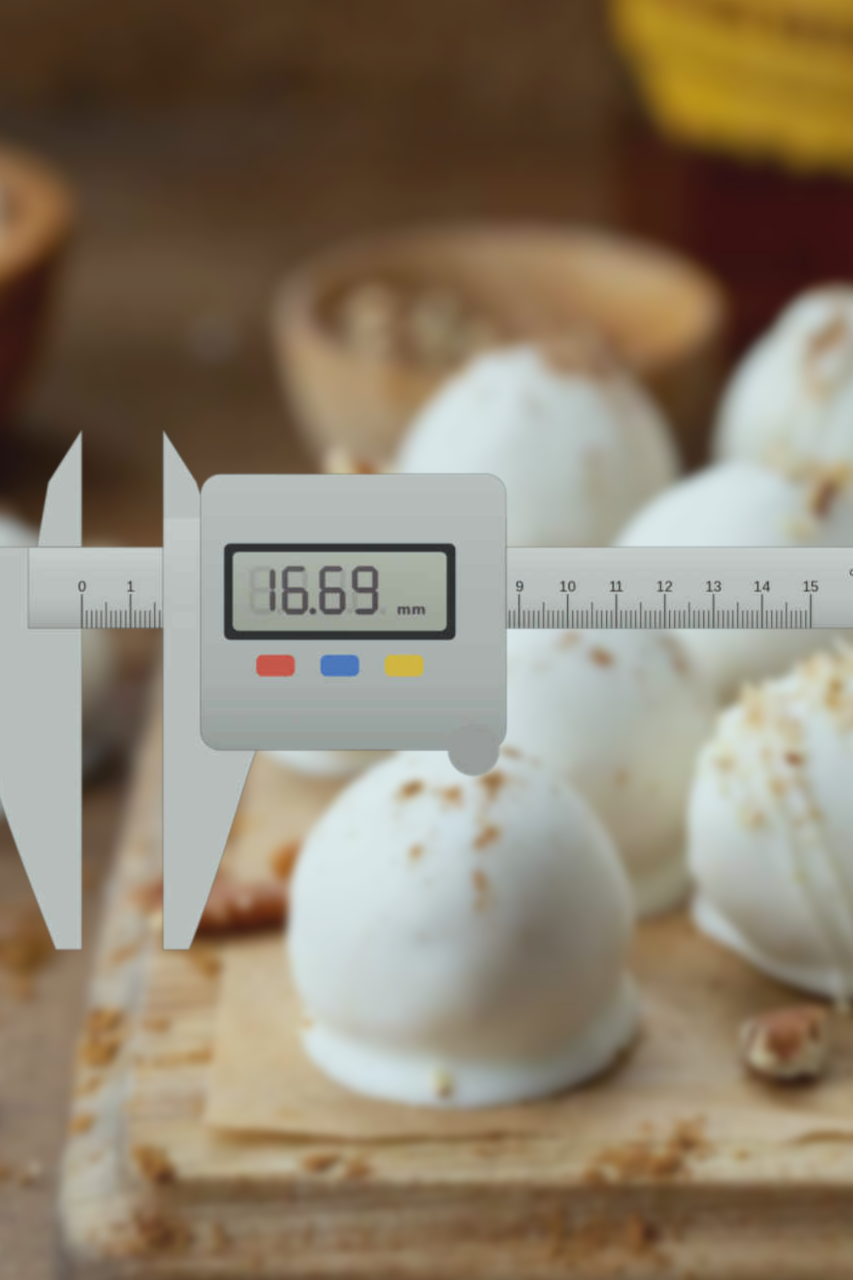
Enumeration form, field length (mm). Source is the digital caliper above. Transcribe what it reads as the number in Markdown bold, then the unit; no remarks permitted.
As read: **16.69** mm
